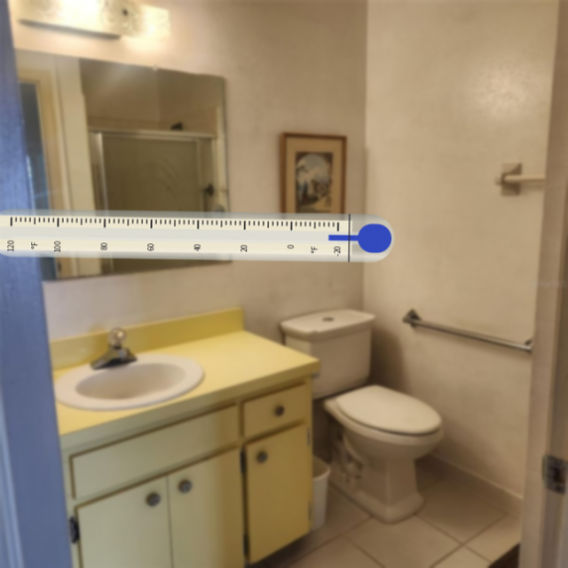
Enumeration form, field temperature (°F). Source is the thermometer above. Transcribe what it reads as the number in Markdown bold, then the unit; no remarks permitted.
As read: **-16** °F
